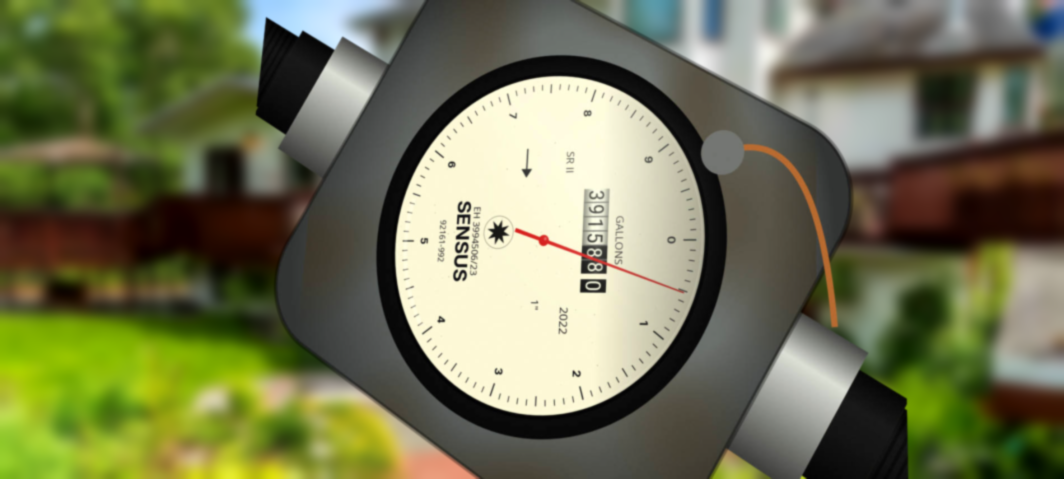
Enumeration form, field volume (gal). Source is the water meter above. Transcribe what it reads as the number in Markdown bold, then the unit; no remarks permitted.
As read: **3915880.5** gal
